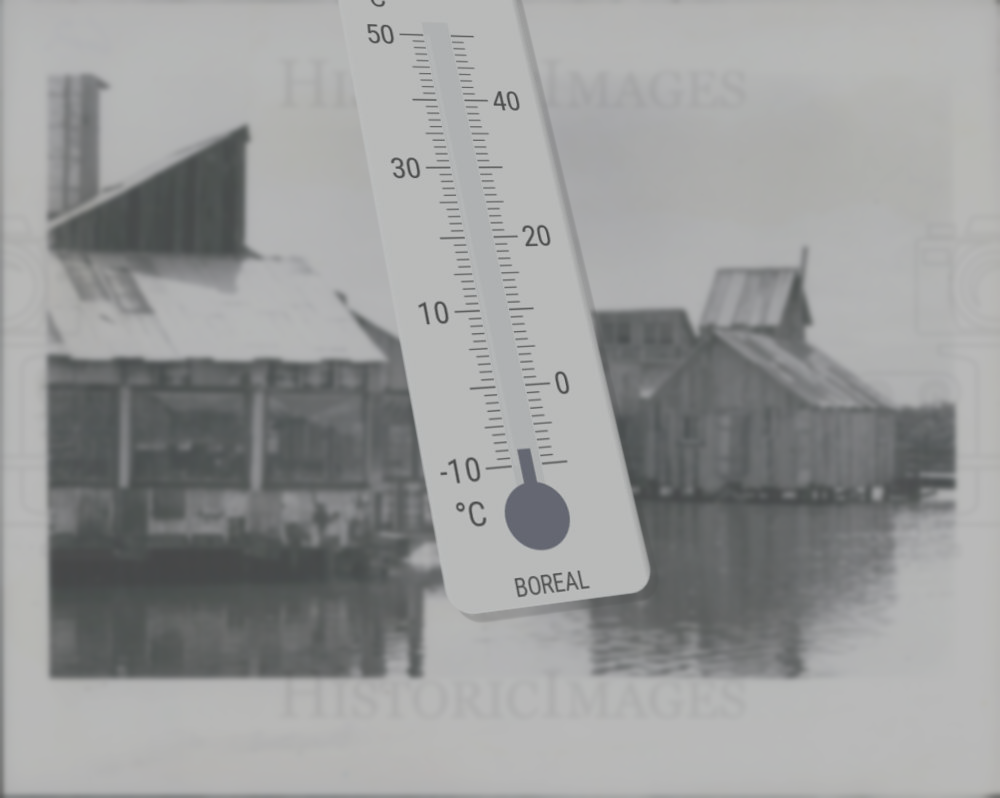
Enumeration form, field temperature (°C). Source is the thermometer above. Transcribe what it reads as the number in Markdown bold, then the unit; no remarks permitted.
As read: **-8** °C
